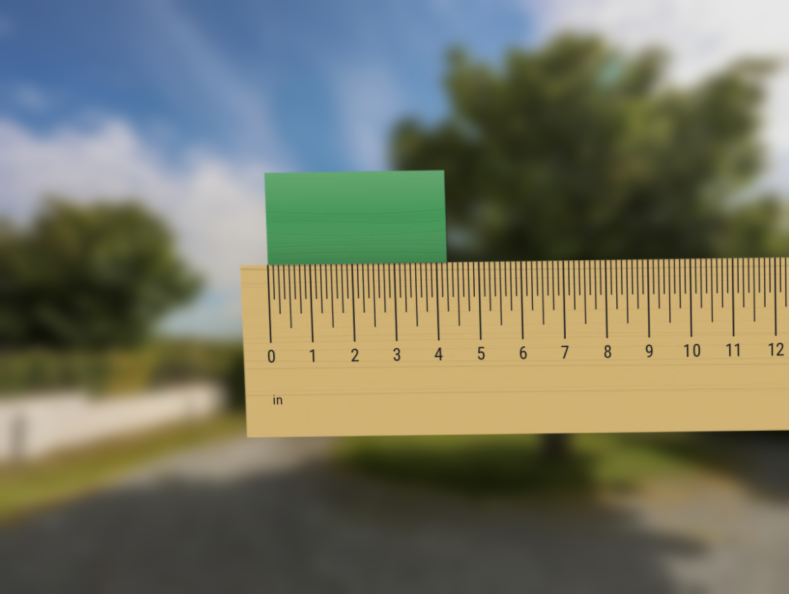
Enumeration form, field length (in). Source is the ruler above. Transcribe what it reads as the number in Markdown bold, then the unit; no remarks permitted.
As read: **4.25** in
